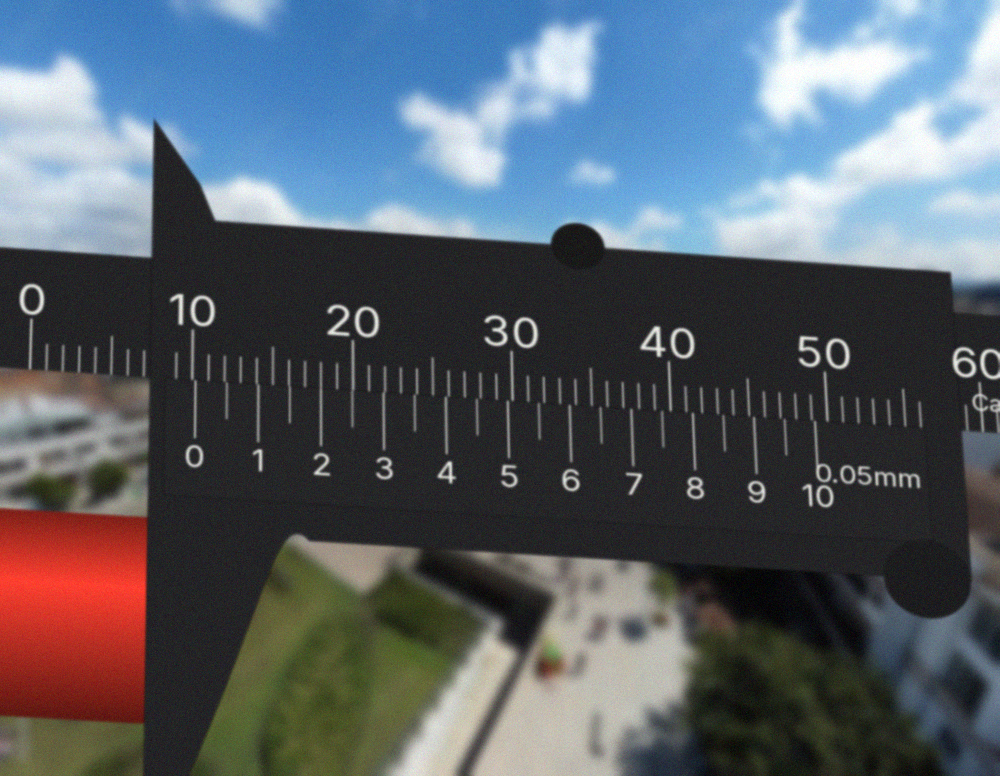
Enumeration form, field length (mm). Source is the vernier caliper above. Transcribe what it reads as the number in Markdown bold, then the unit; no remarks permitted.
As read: **10.2** mm
